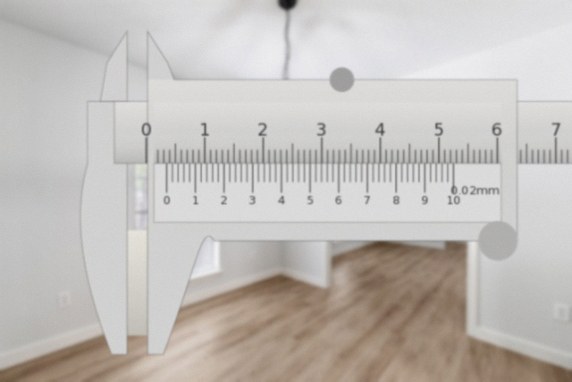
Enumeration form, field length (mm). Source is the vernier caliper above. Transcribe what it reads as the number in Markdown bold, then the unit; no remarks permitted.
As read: **3.5** mm
